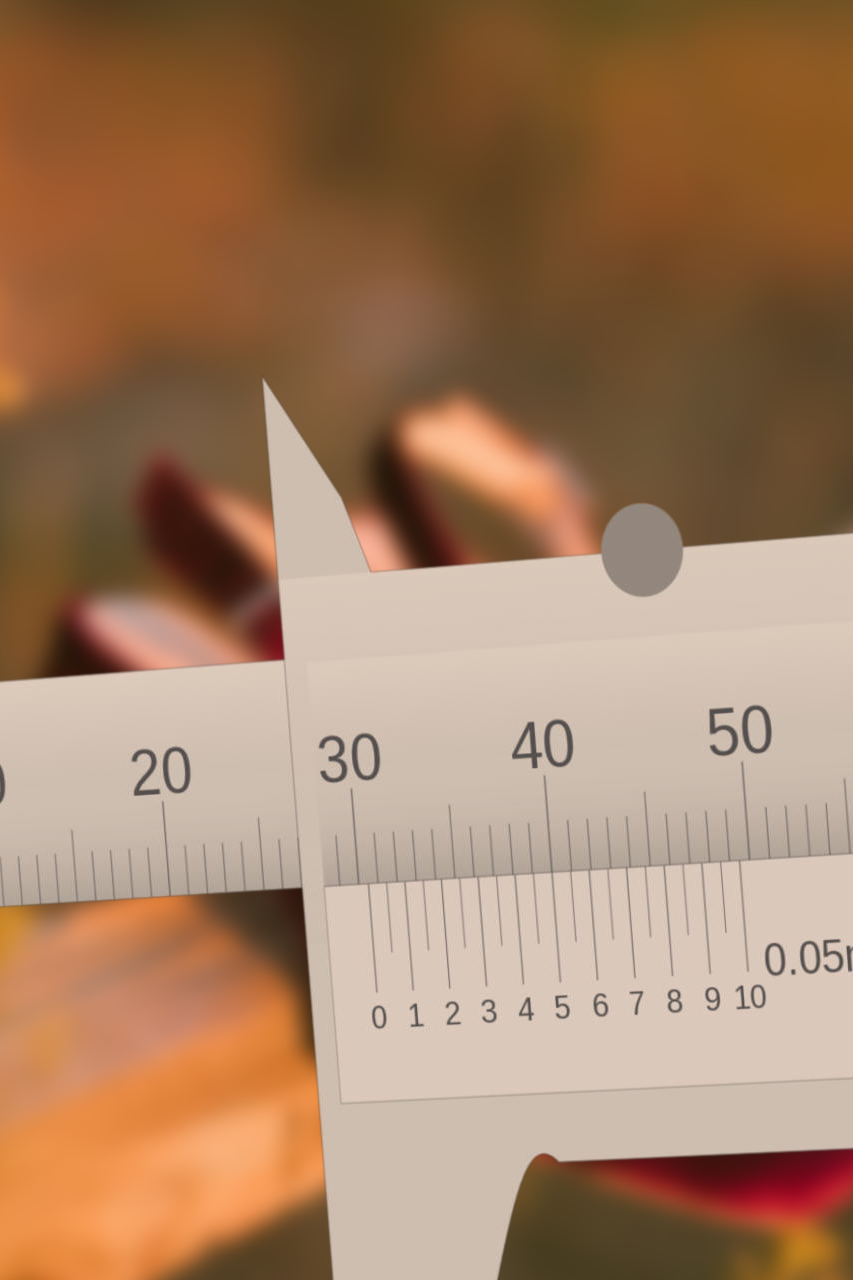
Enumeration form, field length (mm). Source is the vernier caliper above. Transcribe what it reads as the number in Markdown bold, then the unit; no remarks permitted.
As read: **30.5** mm
